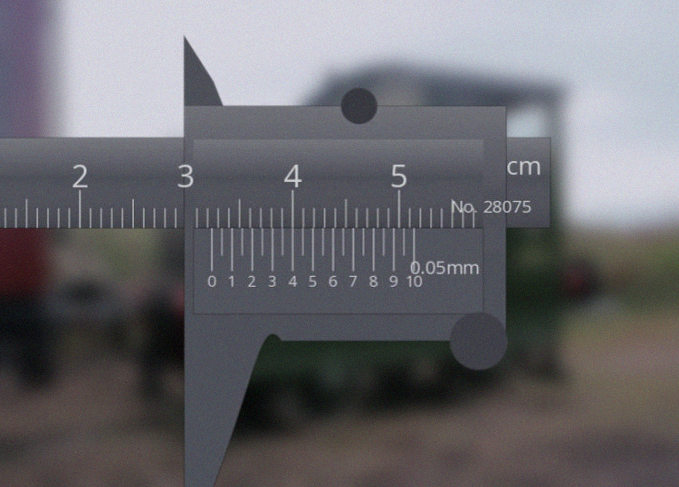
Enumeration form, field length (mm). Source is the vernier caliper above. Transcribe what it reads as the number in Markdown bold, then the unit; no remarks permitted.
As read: **32.4** mm
